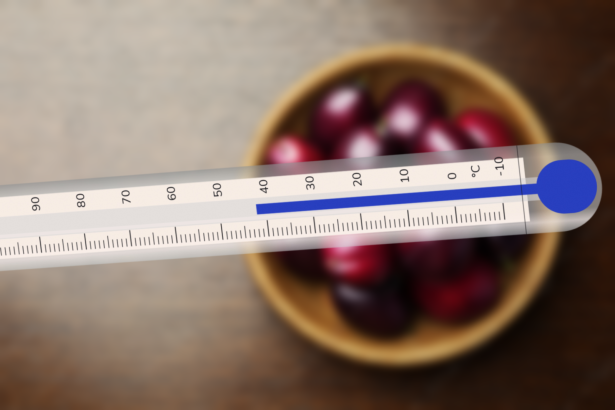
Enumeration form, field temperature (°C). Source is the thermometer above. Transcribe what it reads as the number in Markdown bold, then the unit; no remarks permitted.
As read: **42** °C
